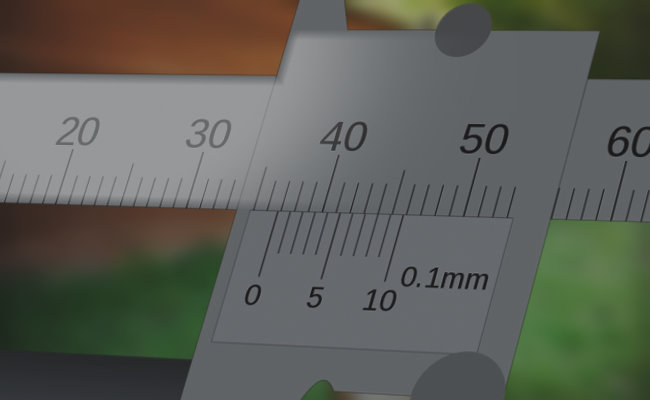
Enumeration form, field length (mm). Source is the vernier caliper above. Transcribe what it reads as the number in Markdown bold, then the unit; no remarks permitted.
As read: **36.8** mm
